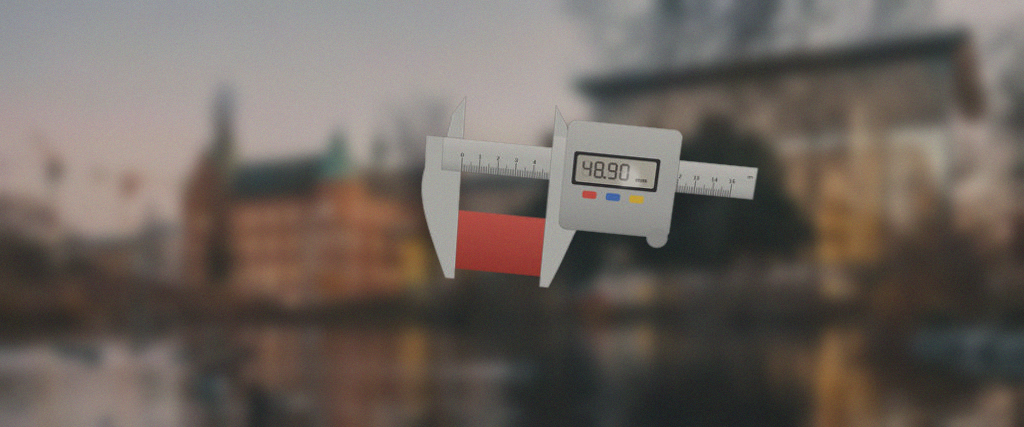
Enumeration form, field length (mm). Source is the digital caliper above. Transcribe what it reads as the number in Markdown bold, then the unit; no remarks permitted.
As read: **48.90** mm
